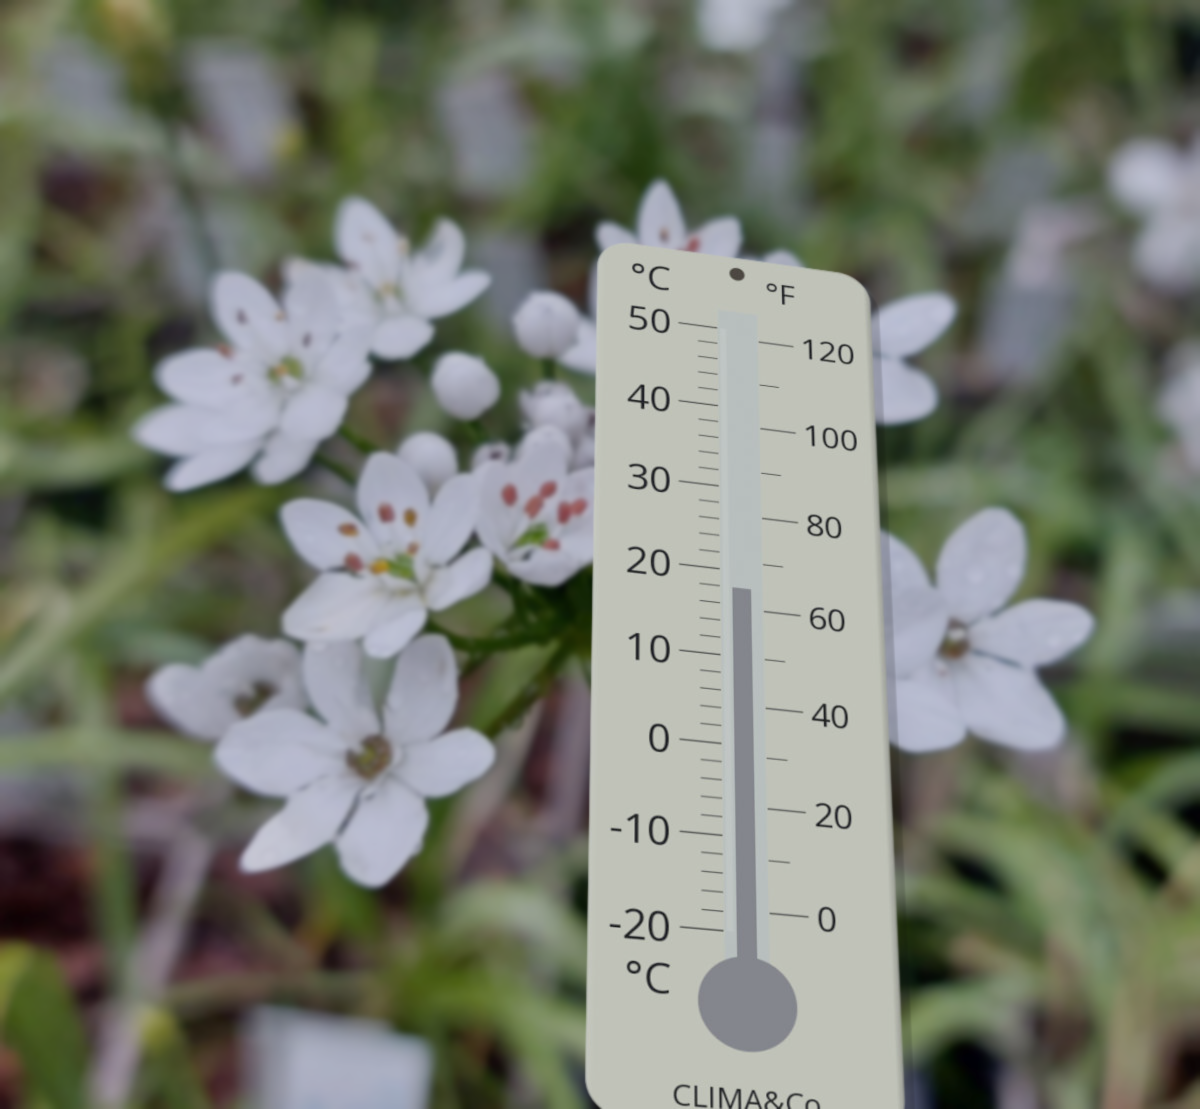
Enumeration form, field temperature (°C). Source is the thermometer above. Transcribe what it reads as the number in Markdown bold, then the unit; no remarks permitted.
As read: **18** °C
